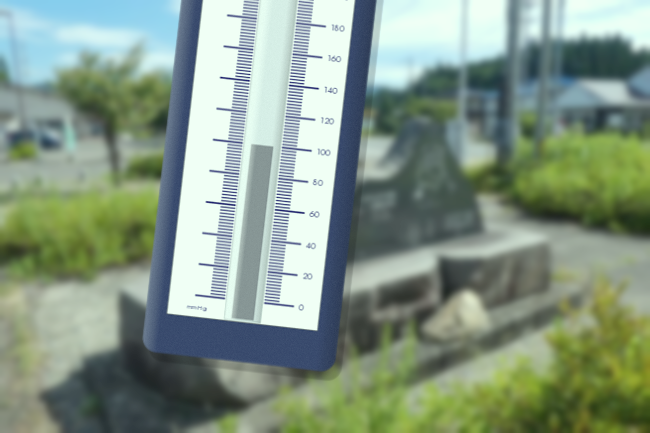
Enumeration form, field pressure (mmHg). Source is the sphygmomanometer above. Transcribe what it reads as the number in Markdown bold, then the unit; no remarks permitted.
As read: **100** mmHg
